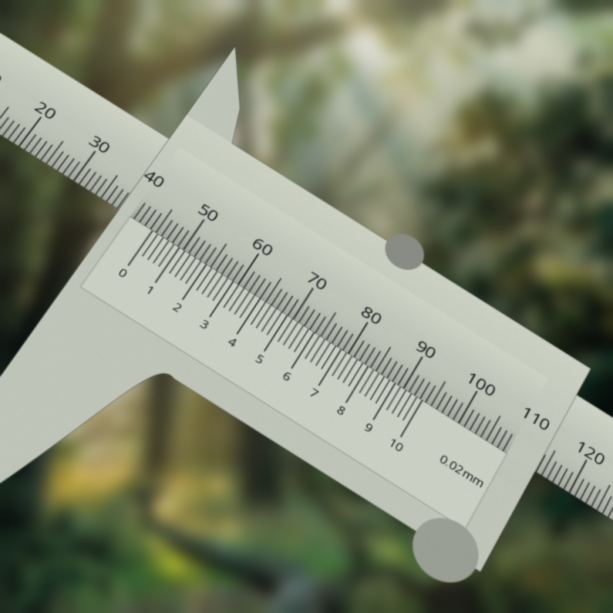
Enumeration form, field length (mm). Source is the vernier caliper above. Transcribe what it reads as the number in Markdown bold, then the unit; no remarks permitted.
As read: **44.4** mm
